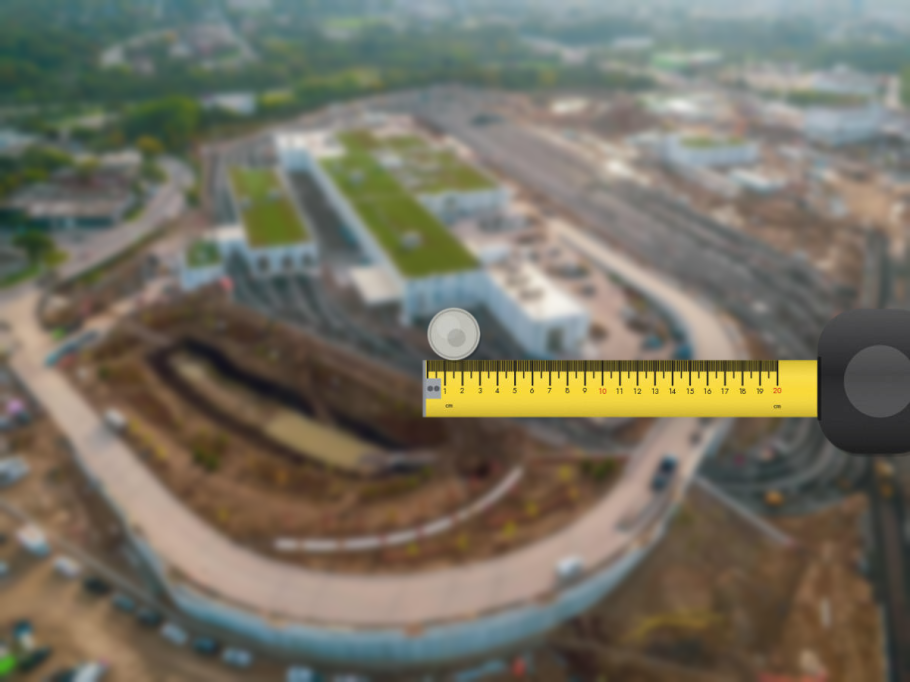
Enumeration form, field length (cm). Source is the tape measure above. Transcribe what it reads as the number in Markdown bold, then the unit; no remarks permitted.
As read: **3** cm
